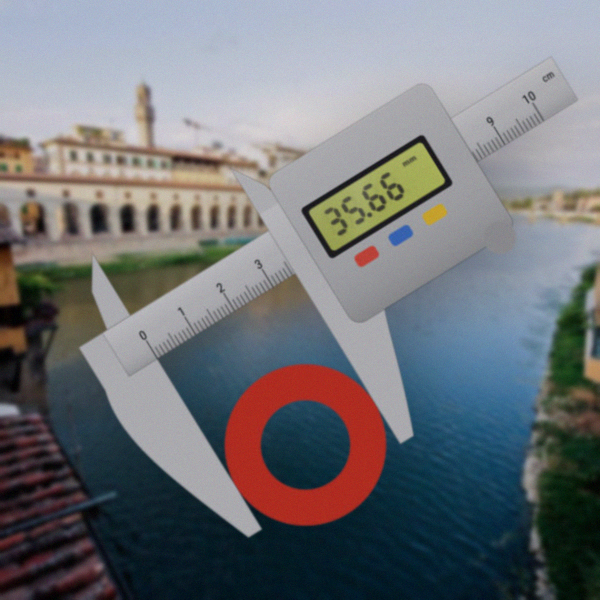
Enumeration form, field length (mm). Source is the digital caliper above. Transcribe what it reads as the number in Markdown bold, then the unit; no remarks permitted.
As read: **35.66** mm
